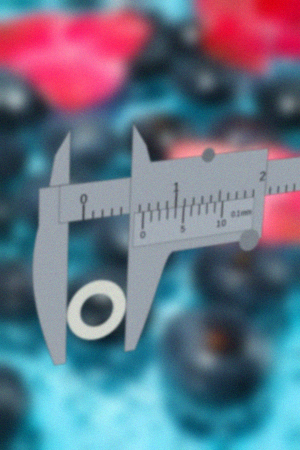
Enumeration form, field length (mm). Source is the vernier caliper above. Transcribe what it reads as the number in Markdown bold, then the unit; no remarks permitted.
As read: **6.4** mm
